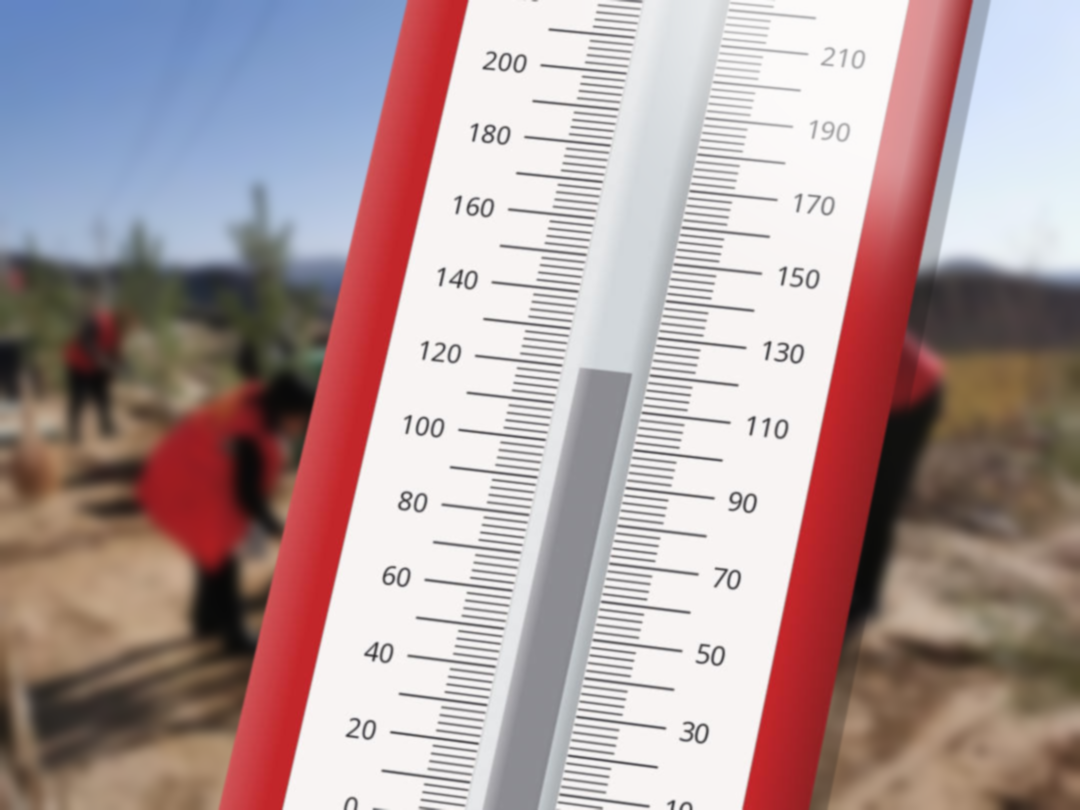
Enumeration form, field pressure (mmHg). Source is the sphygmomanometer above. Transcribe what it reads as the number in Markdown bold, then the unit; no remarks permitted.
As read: **120** mmHg
